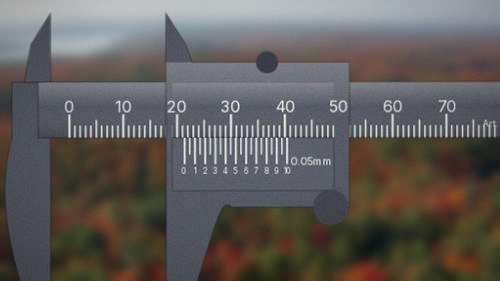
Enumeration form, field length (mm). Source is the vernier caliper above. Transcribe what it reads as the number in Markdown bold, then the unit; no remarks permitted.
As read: **21.4** mm
